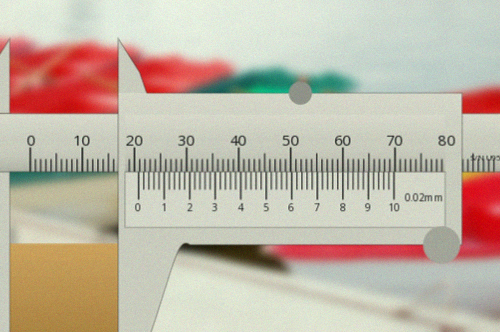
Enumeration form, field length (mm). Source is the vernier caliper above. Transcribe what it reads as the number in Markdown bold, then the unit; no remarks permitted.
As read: **20.8** mm
